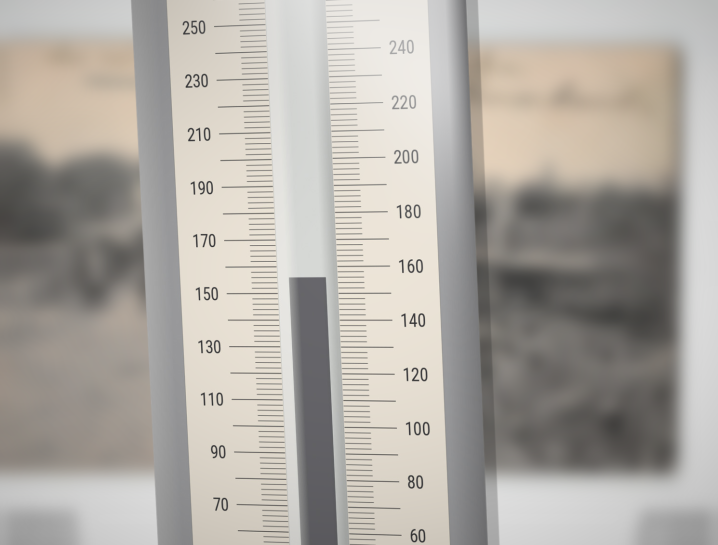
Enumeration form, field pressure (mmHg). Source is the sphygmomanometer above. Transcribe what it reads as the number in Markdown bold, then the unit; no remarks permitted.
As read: **156** mmHg
